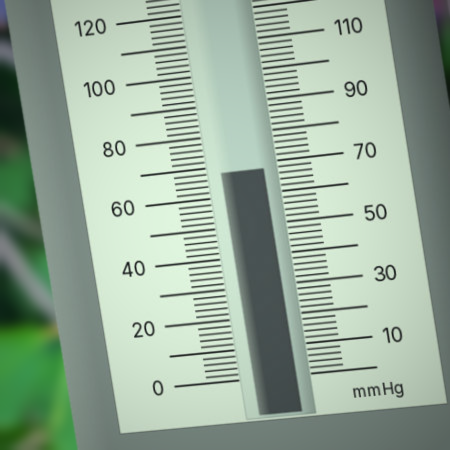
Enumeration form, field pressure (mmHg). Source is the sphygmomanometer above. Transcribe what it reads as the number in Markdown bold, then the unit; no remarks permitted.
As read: **68** mmHg
